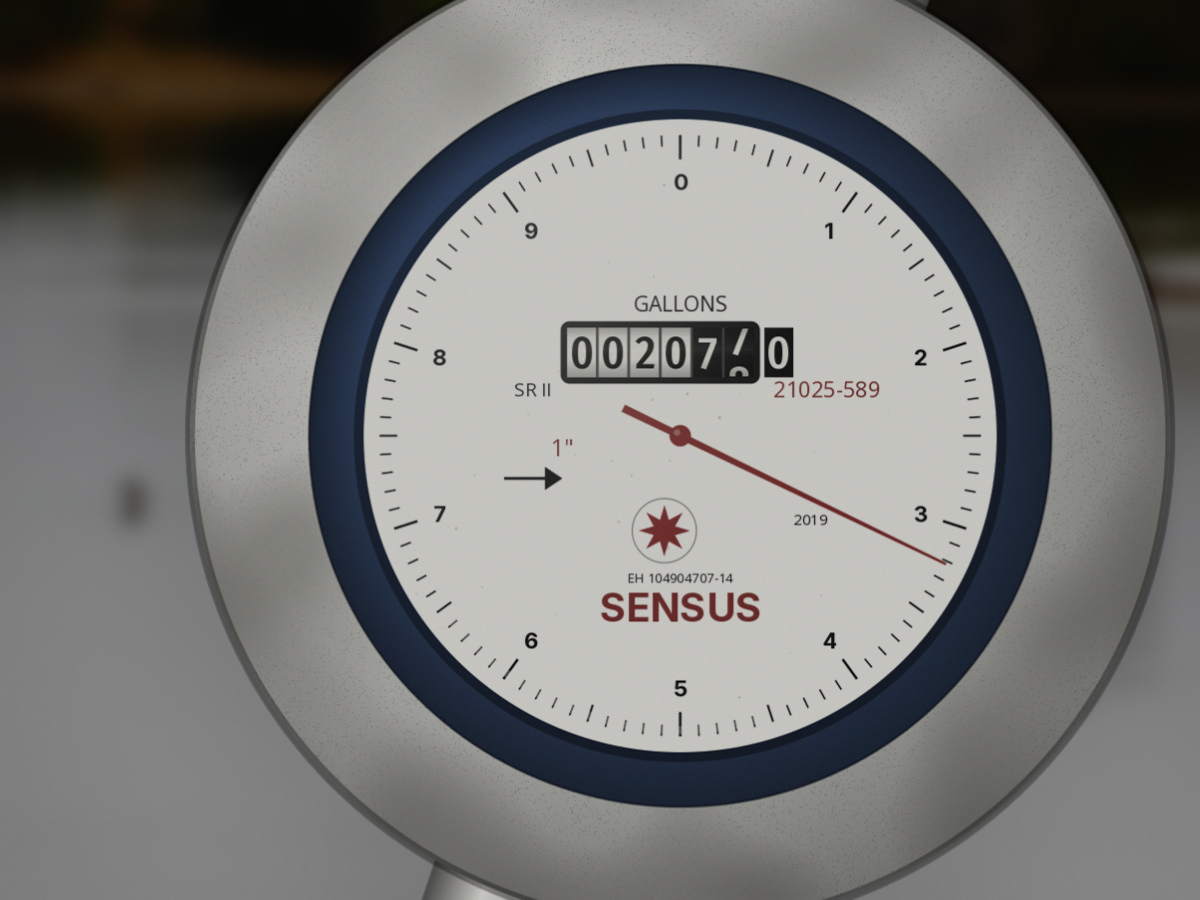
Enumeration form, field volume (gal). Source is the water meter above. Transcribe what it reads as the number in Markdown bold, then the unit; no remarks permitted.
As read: **20773.2** gal
